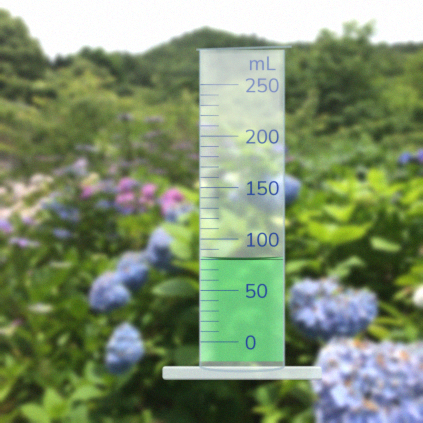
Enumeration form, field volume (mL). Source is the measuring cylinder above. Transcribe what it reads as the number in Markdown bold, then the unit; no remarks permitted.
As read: **80** mL
